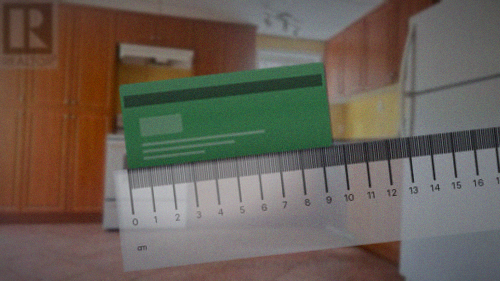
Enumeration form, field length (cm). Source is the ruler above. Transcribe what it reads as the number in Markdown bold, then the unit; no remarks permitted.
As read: **9.5** cm
